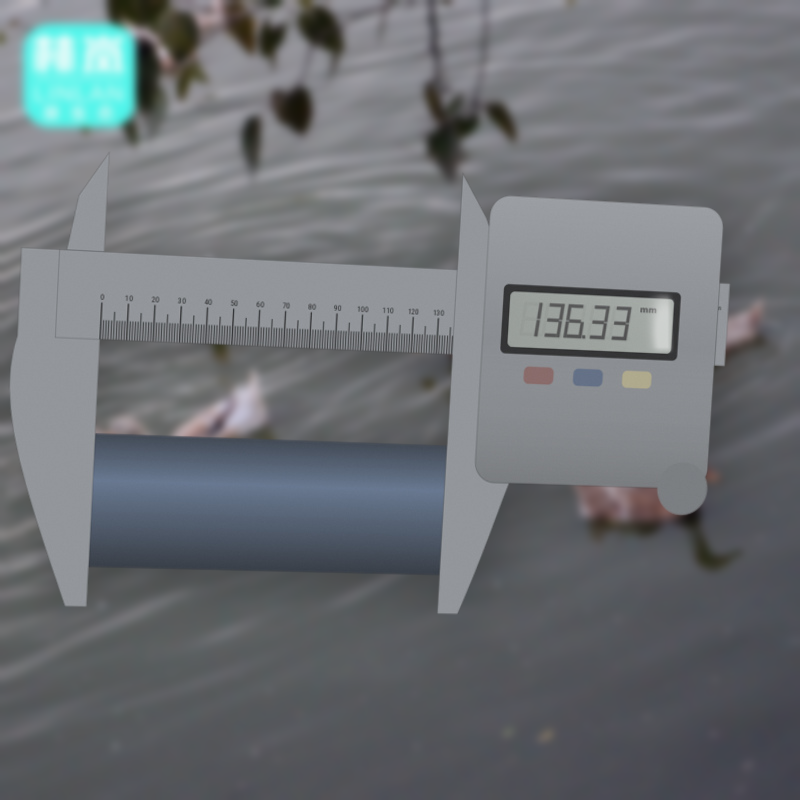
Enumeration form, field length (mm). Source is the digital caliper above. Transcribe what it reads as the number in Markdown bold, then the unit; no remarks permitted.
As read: **136.33** mm
